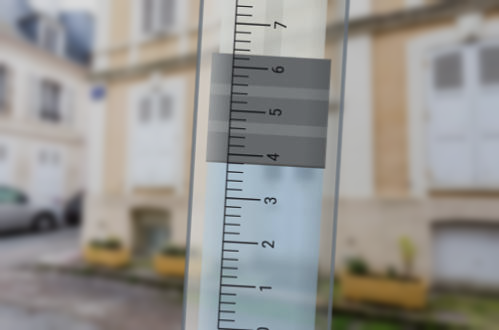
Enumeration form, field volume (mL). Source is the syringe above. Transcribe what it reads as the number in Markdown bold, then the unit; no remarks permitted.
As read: **3.8** mL
